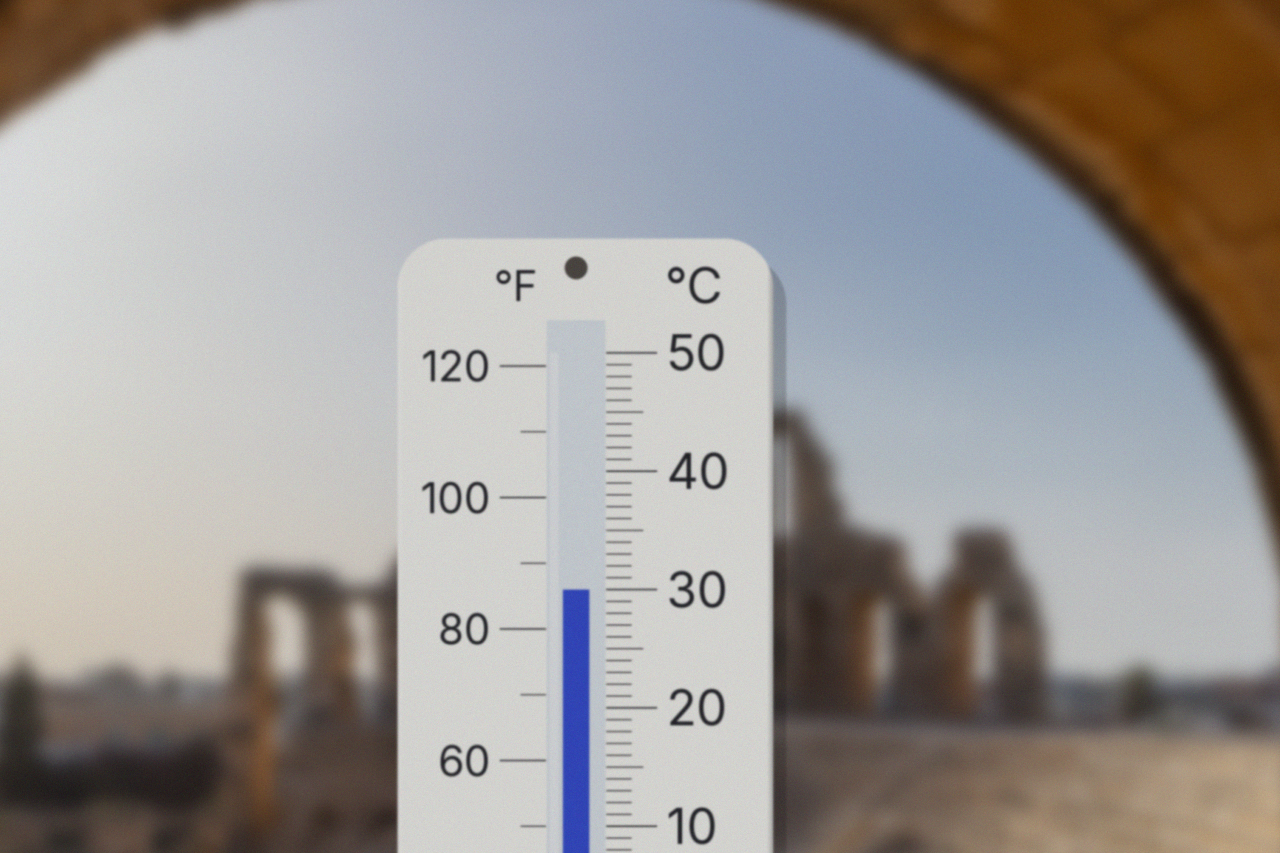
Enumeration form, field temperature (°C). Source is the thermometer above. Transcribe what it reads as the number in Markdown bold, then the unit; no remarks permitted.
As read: **30** °C
